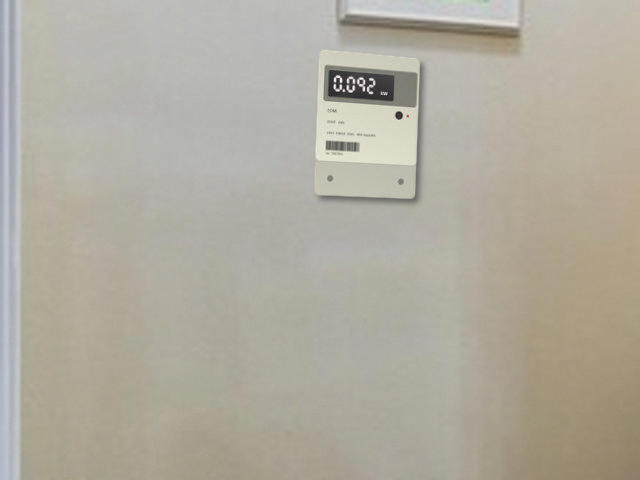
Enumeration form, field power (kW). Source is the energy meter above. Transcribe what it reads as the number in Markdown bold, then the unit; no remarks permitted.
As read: **0.092** kW
